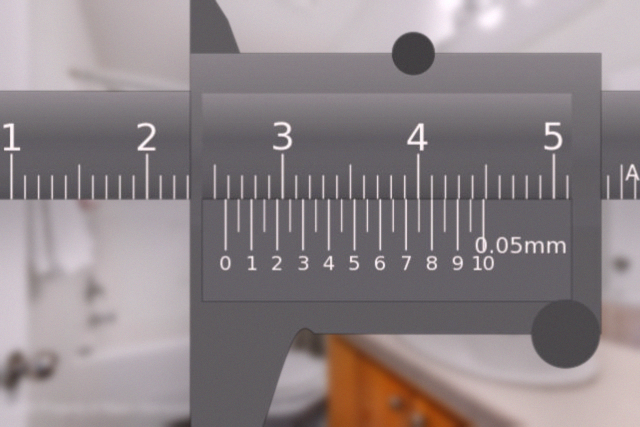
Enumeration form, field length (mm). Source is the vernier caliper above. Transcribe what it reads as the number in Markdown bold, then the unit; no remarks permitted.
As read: **25.8** mm
